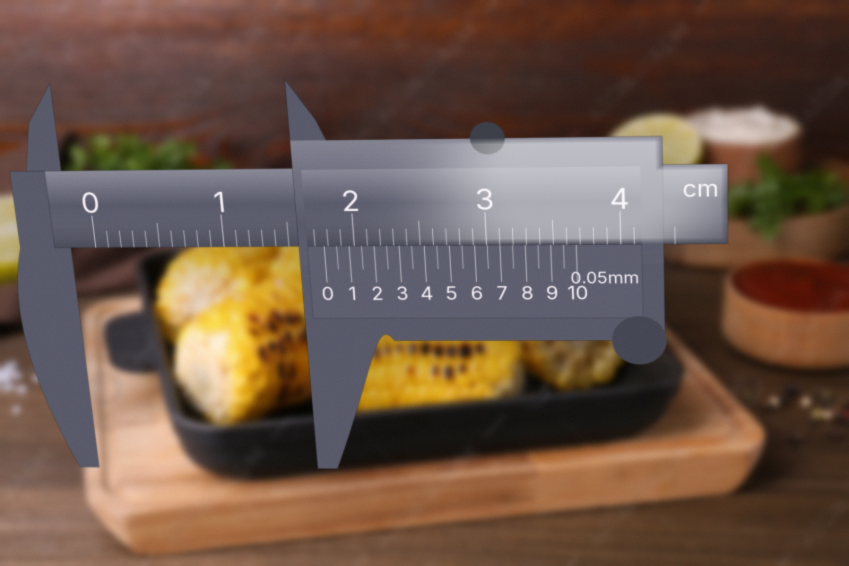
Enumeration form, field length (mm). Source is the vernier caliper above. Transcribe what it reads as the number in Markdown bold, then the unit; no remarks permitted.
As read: **17.7** mm
